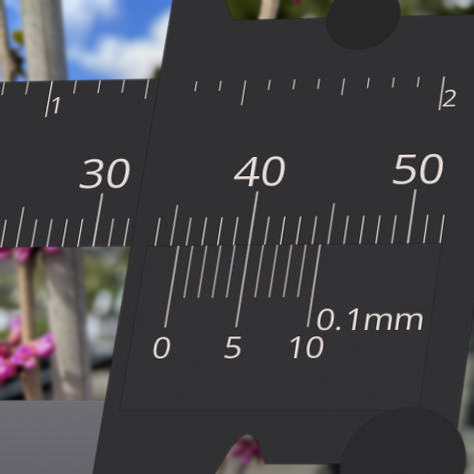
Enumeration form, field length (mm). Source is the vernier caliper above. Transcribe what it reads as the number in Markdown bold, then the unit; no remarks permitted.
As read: **35.5** mm
